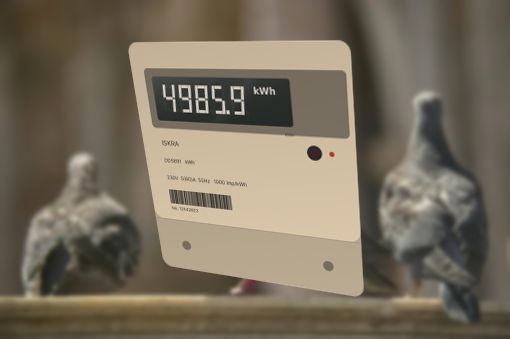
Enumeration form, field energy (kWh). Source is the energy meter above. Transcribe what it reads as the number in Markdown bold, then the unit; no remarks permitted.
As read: **4985.9** kWh
